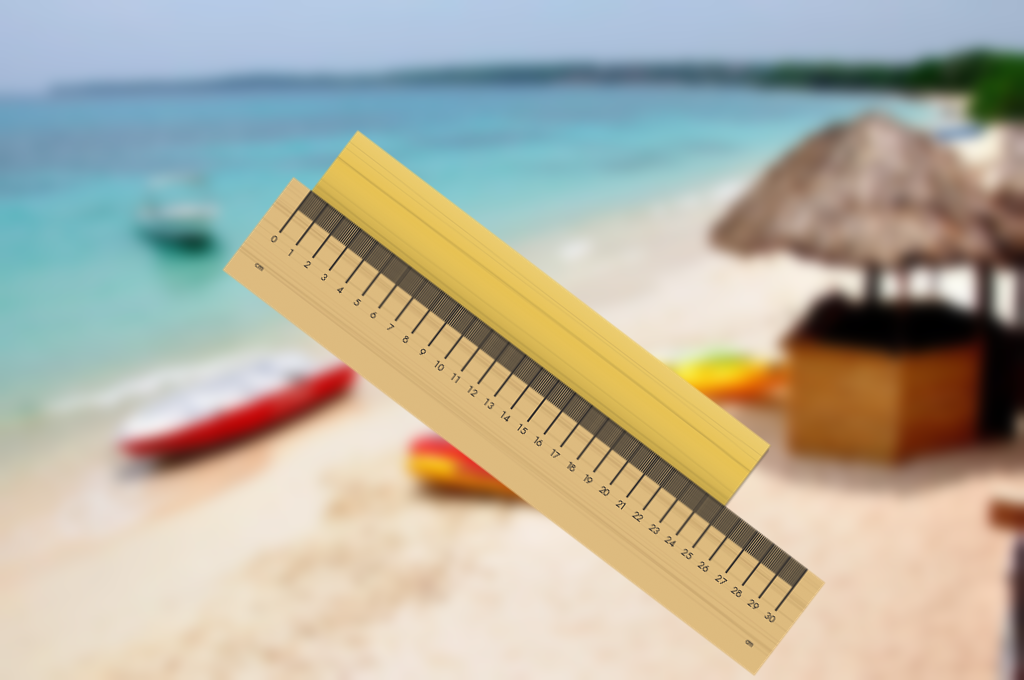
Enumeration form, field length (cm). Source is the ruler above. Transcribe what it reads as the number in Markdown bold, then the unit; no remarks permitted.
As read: **25** cm
